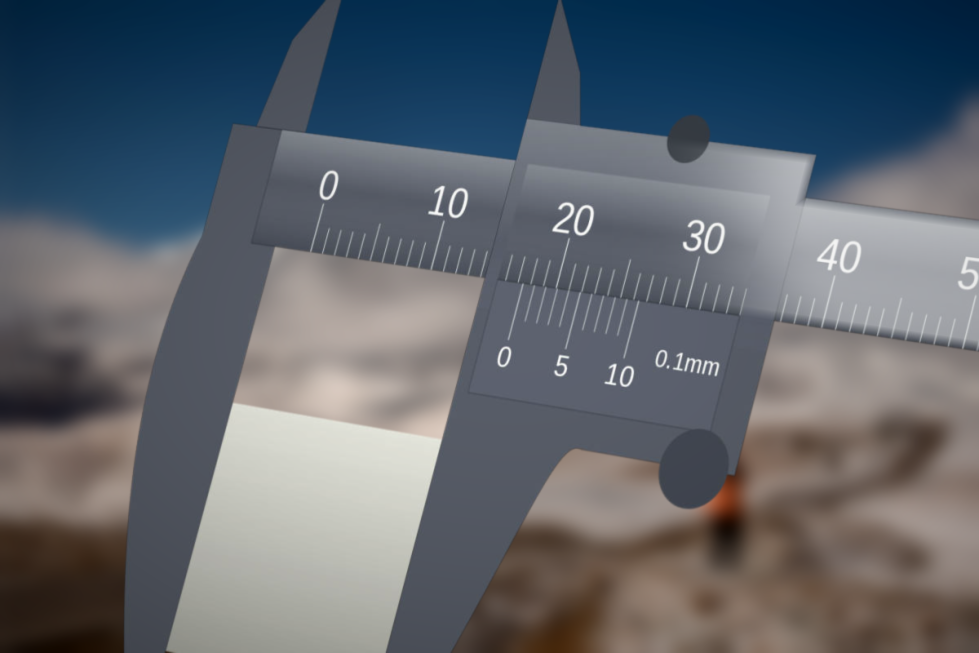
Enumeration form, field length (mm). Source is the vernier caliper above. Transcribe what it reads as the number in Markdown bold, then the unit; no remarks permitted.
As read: **17.4** mm
